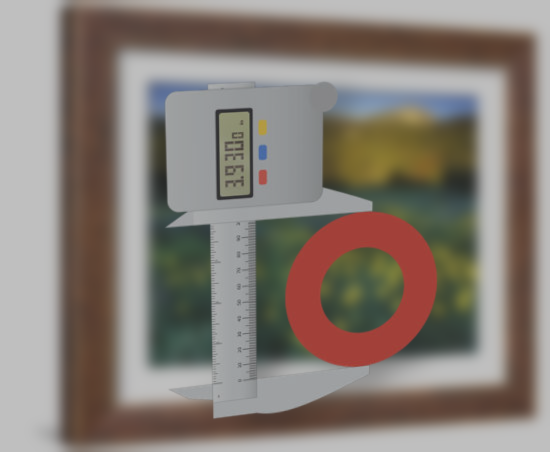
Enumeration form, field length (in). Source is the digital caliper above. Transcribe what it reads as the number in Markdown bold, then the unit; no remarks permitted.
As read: **3.9300** in
